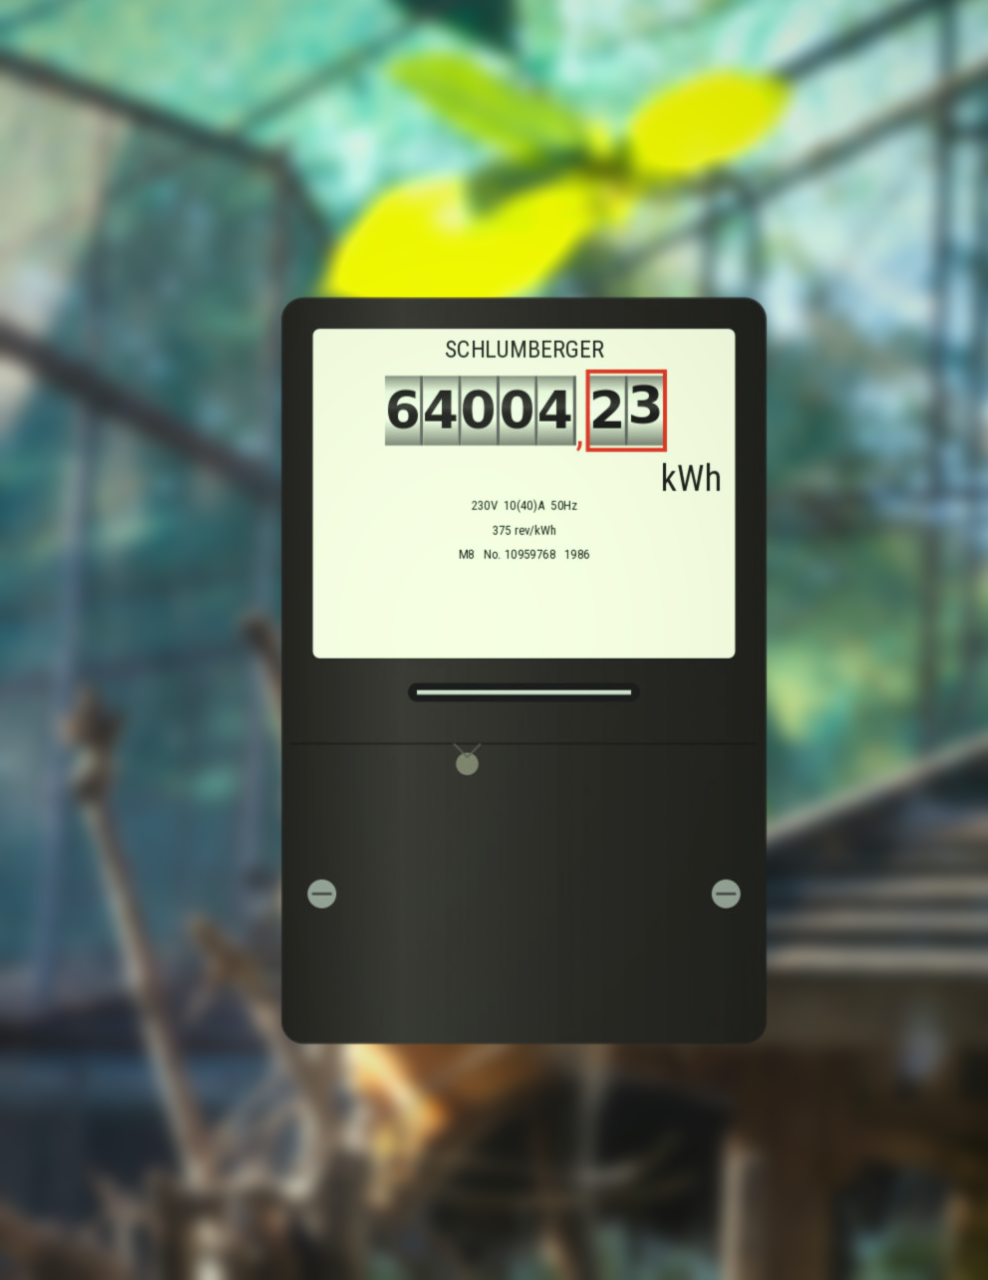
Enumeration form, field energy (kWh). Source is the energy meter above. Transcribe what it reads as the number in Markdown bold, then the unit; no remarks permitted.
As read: **64004.23** kWh
